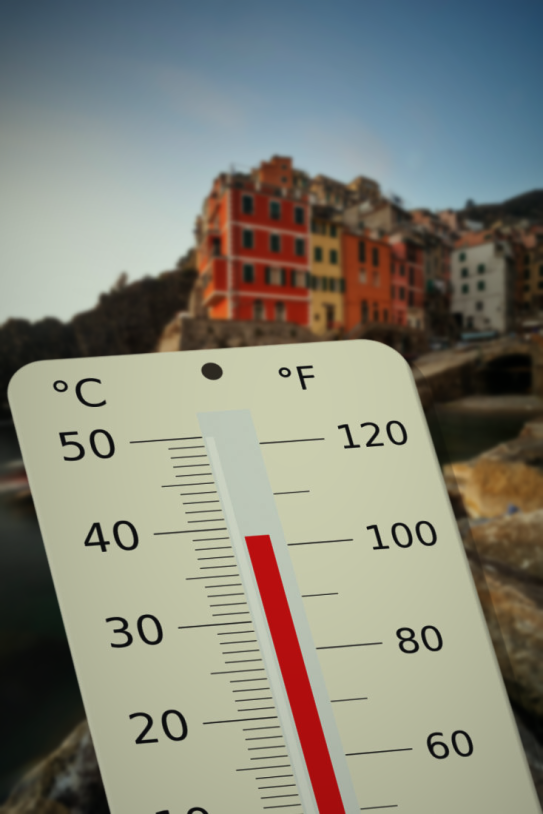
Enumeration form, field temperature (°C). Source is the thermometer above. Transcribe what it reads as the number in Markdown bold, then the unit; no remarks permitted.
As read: **39** °C
